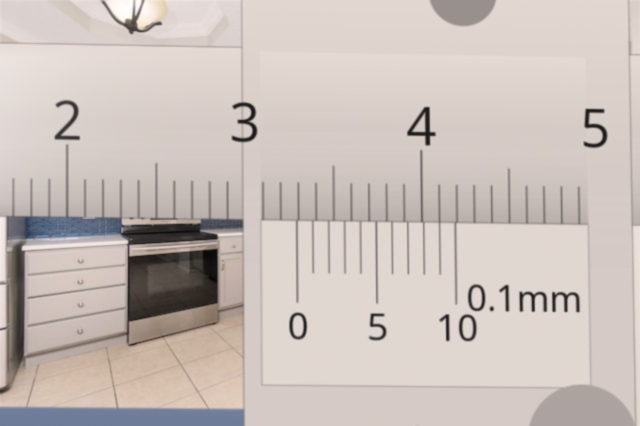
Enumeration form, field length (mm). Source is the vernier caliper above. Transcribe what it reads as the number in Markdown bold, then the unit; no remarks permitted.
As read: **32.9** mm
